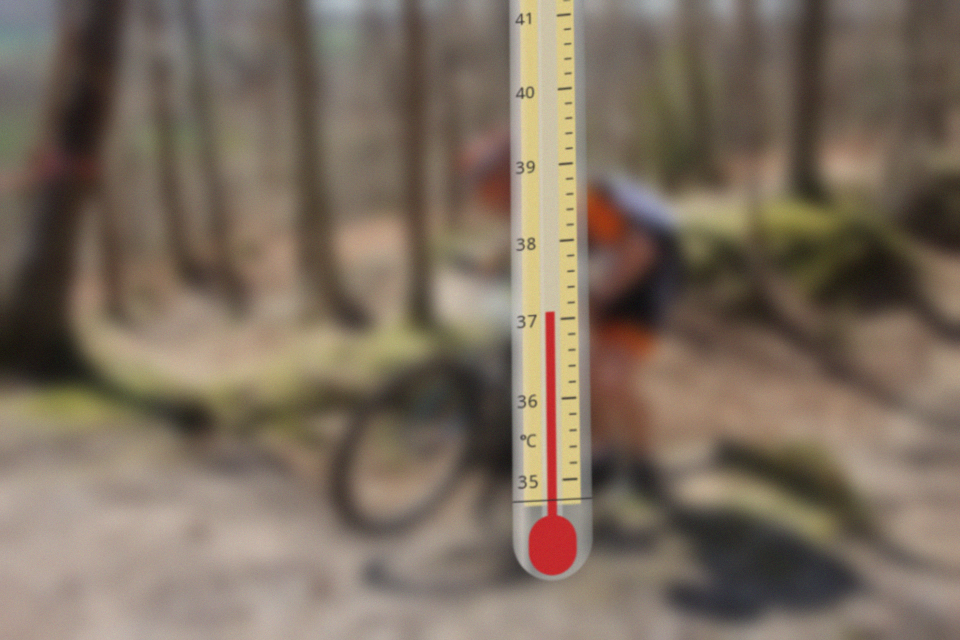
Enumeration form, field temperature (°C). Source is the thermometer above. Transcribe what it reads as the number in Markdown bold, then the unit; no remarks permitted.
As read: **37.1** °C
